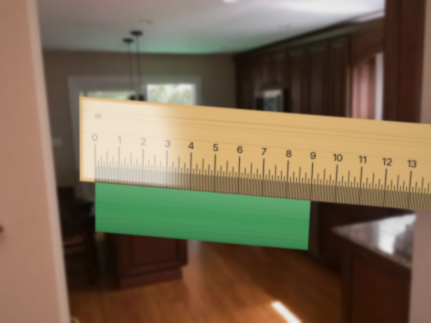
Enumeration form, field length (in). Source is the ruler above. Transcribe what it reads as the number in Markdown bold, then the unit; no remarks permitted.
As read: **9** in
